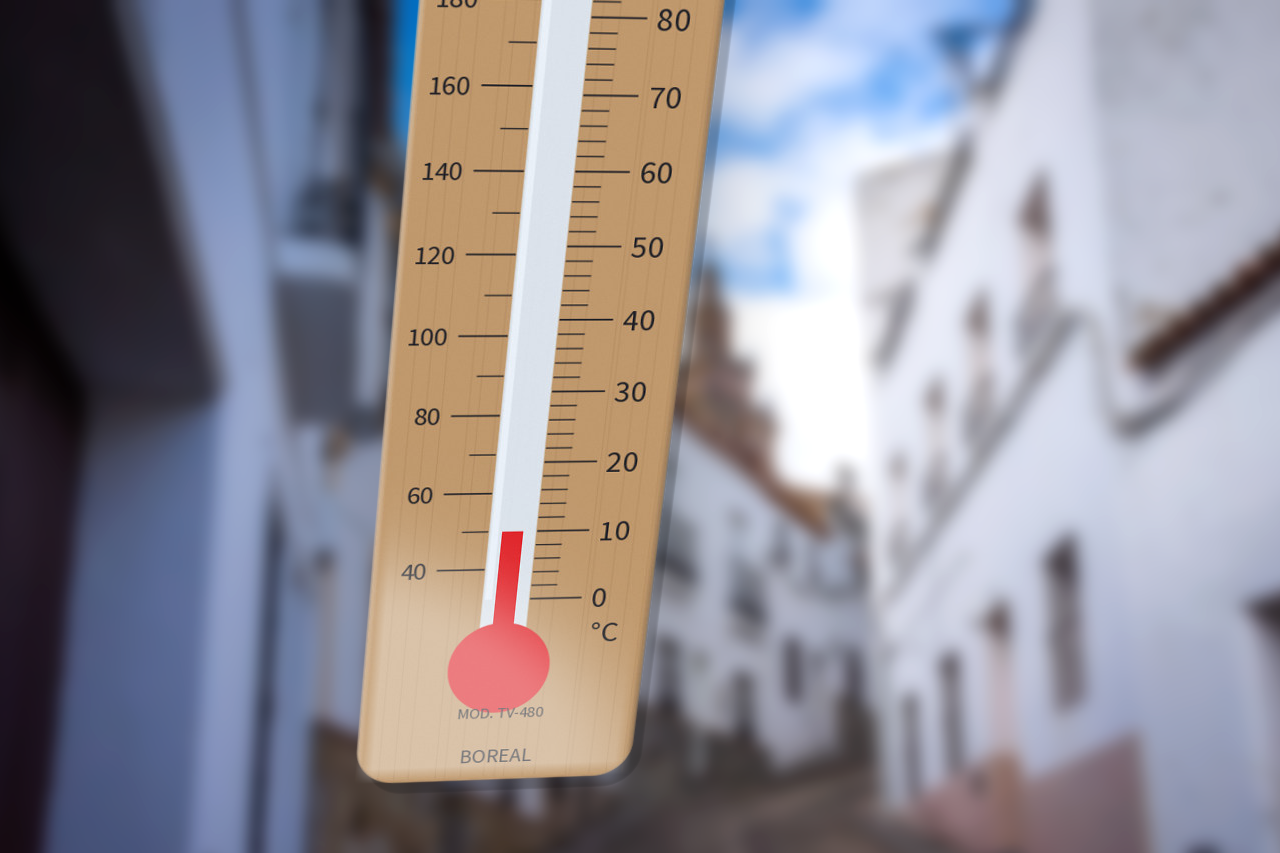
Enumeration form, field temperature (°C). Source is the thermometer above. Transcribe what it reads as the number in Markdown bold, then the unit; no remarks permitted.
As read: **10** °C
